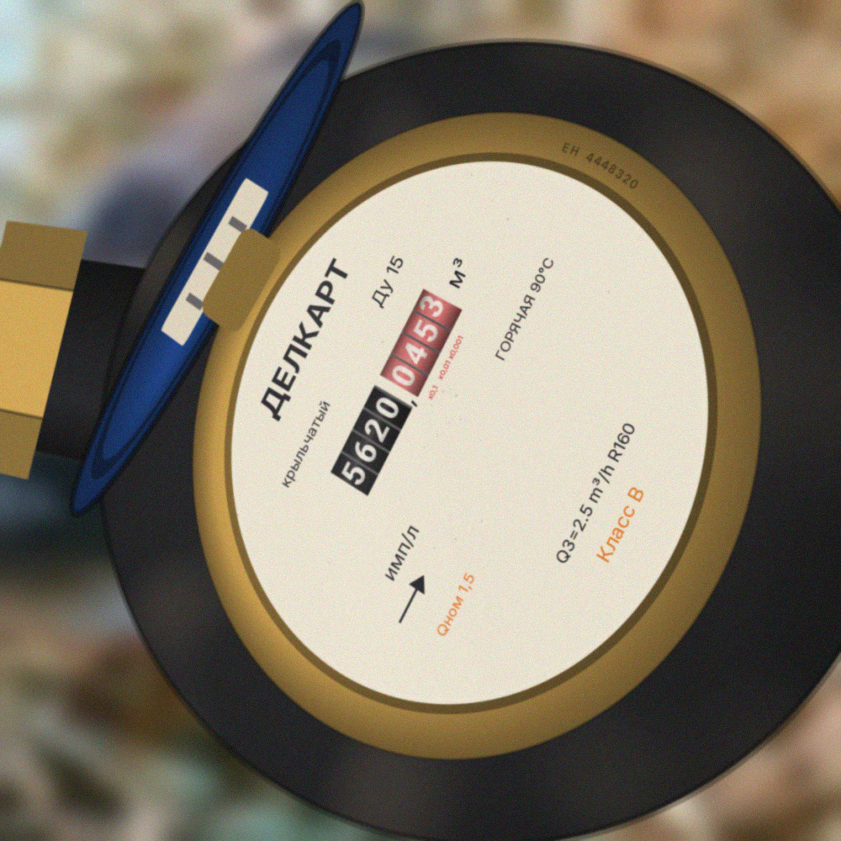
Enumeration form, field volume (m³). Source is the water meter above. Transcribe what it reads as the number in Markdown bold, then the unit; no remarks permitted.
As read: **5620.0453** m³
